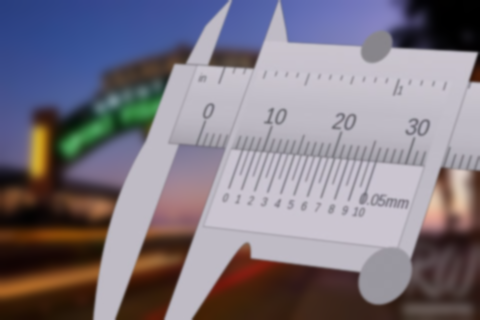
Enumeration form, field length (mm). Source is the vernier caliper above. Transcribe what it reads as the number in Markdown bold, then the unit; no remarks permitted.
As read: **7.0** mm
